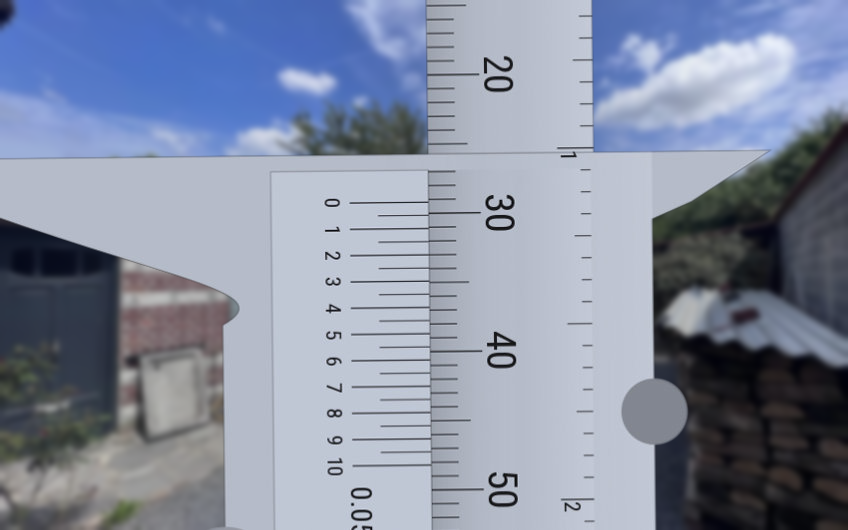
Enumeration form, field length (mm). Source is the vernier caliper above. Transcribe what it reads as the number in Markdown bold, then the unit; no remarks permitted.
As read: **29.2** mm
